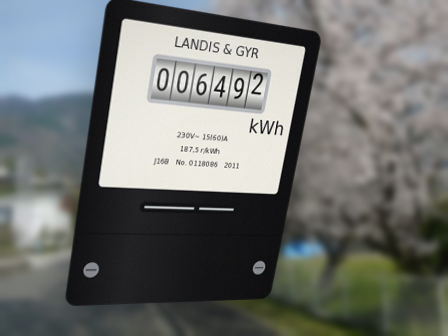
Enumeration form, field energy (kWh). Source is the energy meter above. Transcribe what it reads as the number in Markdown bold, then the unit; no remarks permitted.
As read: **6492** kWh
